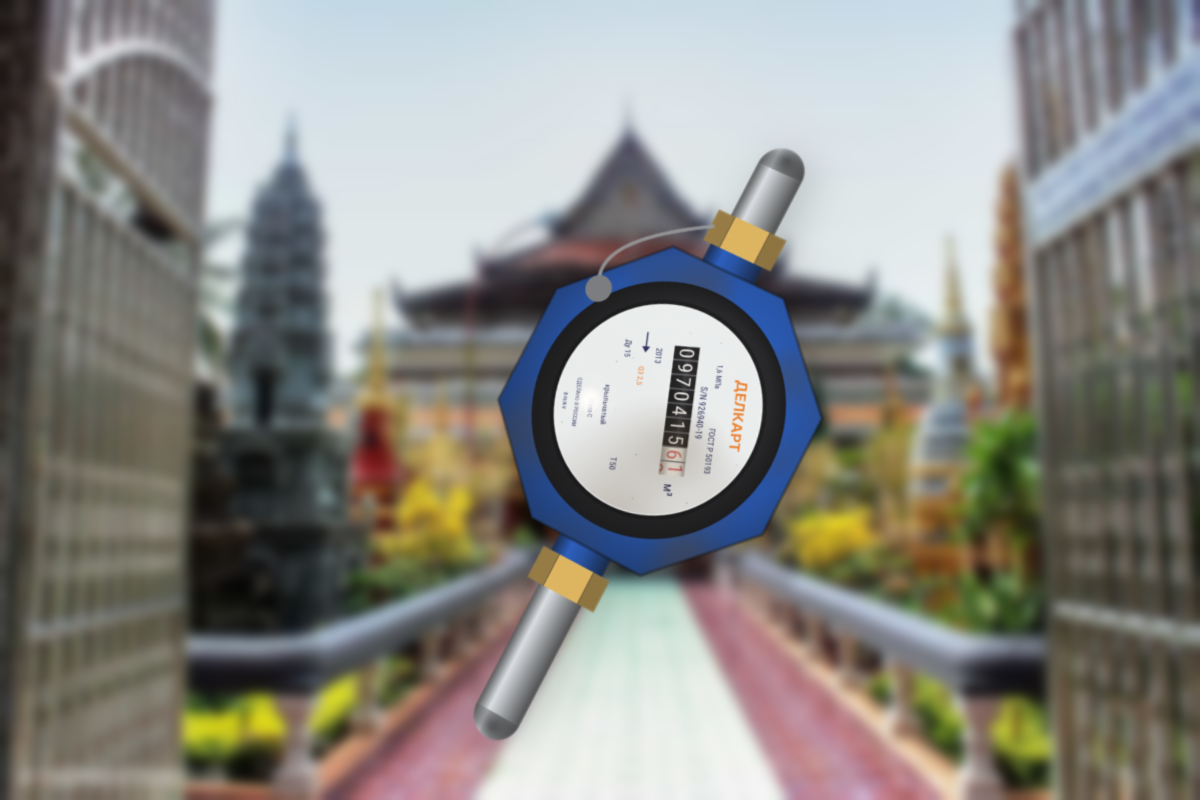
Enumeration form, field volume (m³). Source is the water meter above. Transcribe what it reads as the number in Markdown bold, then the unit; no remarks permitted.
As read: **970415.61** m³
